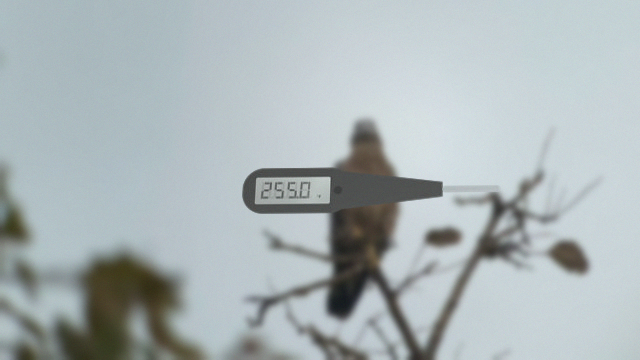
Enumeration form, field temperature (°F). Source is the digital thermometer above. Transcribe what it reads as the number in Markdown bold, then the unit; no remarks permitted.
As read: **255.0** °F
